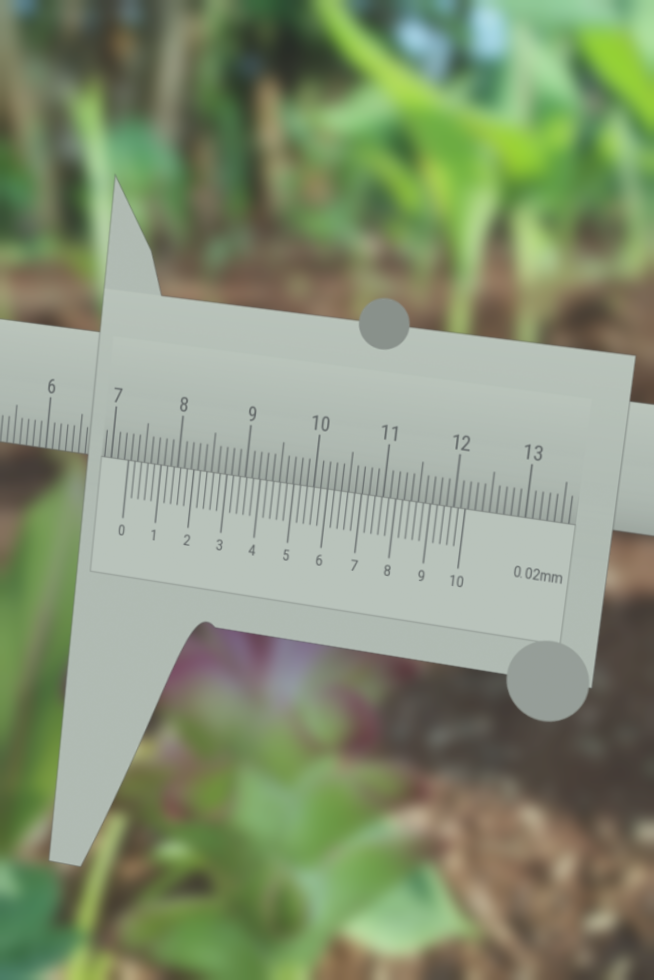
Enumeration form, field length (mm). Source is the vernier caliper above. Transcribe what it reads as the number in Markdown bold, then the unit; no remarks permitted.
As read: **72.6** mm
